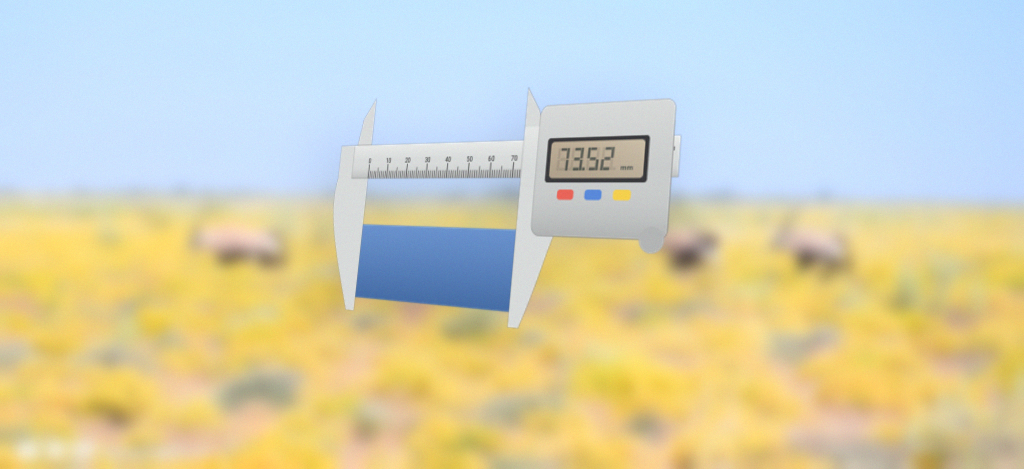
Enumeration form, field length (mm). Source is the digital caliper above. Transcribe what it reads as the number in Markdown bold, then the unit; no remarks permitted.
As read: **73.52** mm
